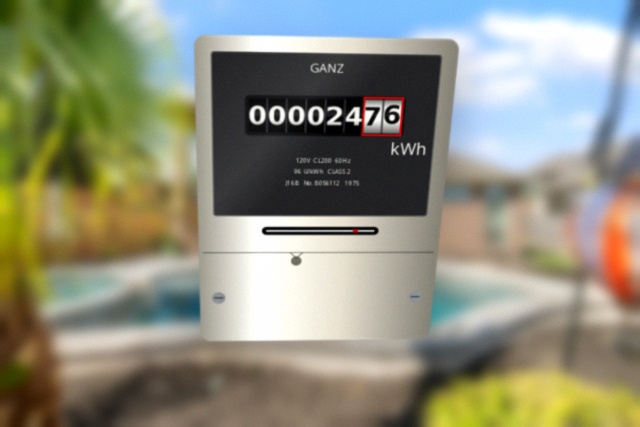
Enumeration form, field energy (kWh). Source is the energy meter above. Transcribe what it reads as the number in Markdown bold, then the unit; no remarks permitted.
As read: **24.76** kWh
